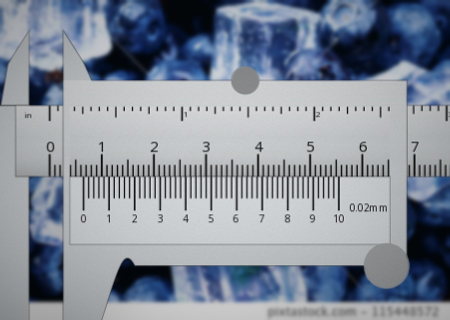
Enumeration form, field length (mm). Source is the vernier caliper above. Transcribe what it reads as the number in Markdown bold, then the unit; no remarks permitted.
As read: **6.5** mm
